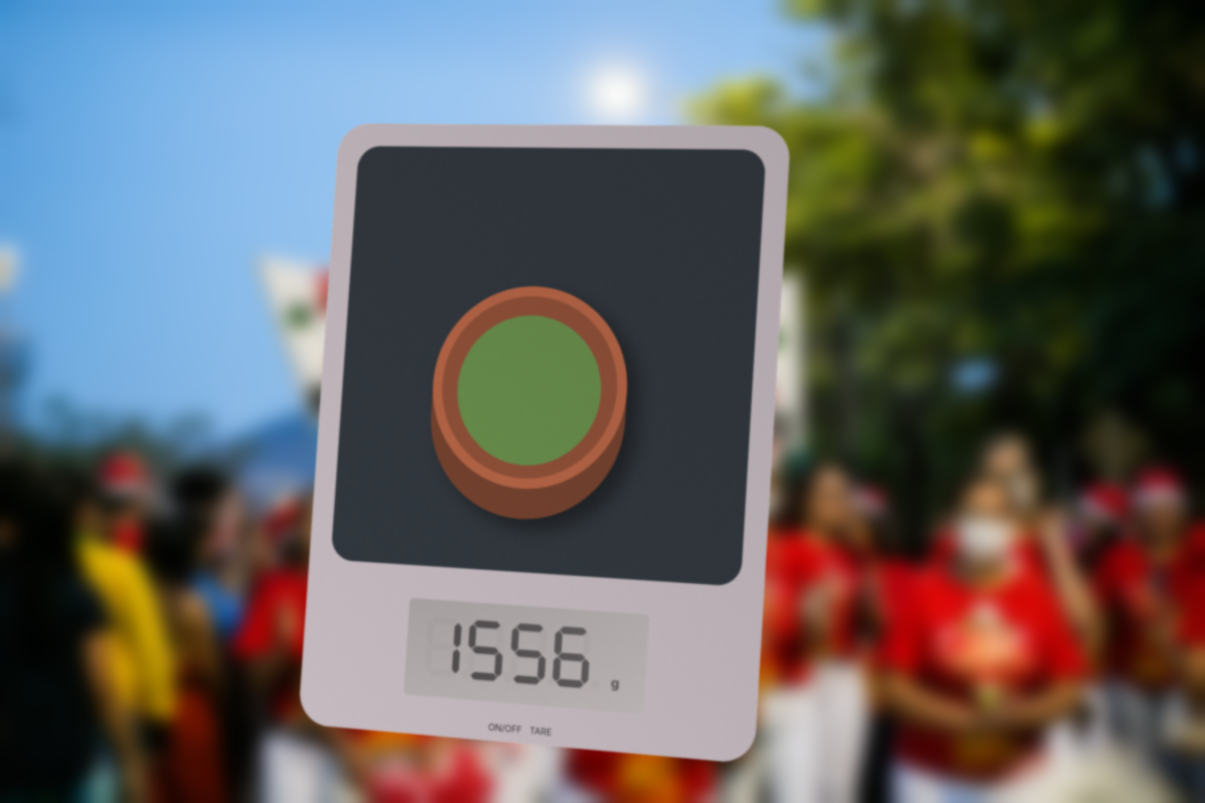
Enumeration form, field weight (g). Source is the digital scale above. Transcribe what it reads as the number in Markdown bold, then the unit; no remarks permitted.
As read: **1556** g
